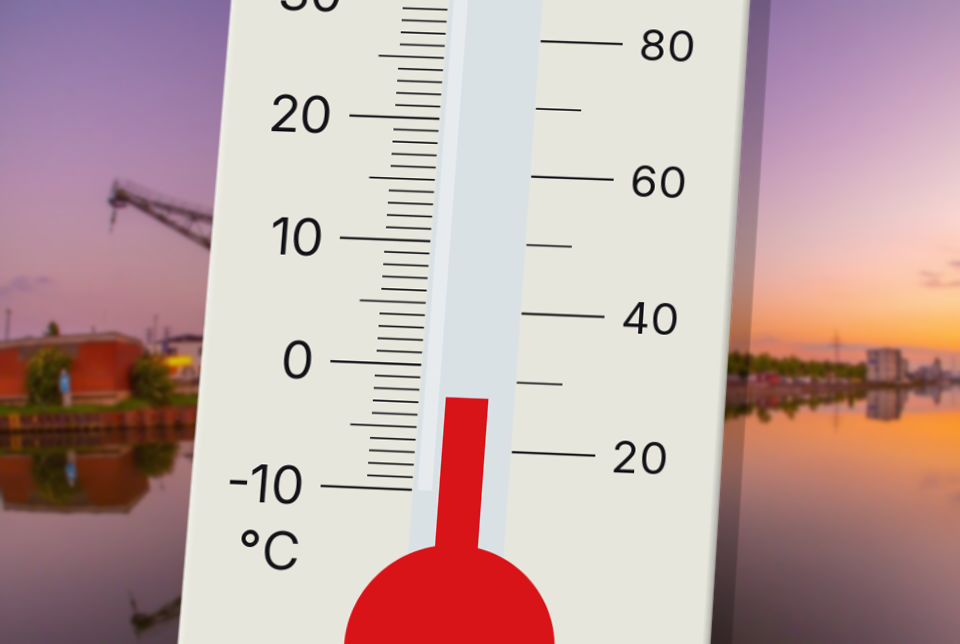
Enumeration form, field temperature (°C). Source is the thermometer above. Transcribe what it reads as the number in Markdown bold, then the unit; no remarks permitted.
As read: **-2.5** °C
